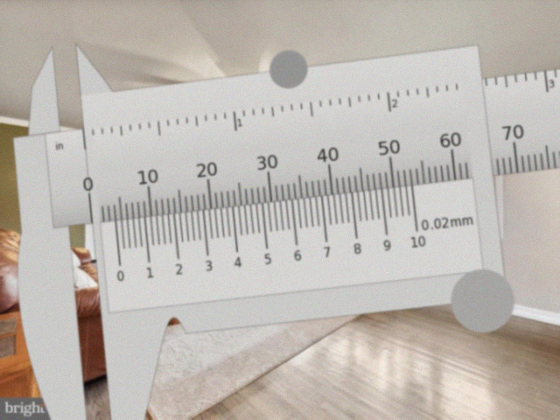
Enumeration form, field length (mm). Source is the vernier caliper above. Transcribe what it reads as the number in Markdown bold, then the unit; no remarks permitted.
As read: **4.0** mm
